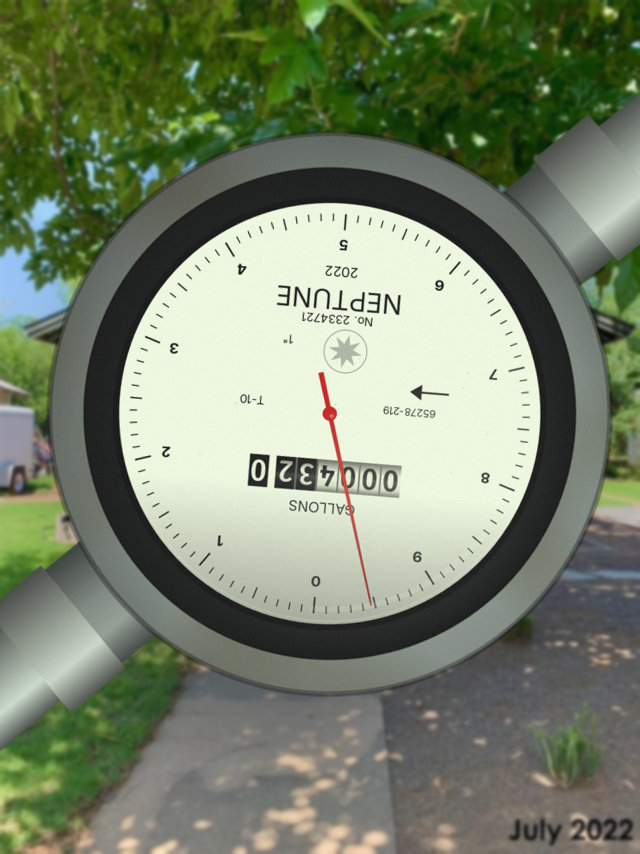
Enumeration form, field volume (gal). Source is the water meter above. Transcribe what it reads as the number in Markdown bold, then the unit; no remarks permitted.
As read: **4319.5** gal
